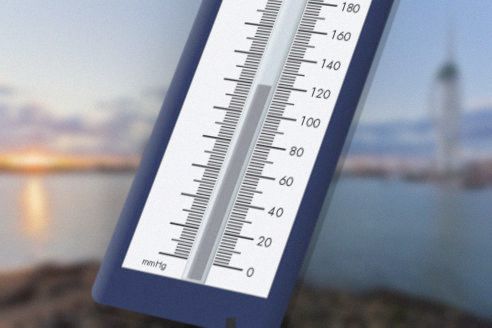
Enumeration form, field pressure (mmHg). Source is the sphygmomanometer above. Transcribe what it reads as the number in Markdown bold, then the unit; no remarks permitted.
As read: **120** mmHg
